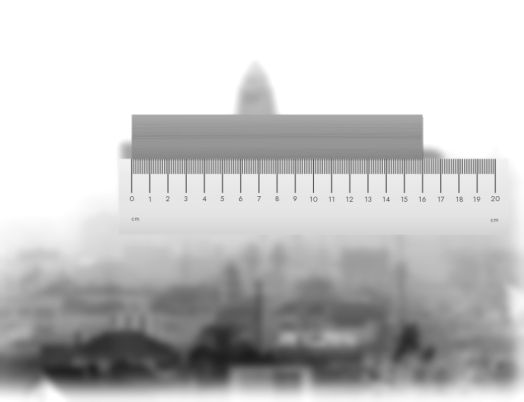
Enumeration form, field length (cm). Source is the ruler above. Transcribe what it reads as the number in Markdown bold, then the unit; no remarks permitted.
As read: **16** cm
